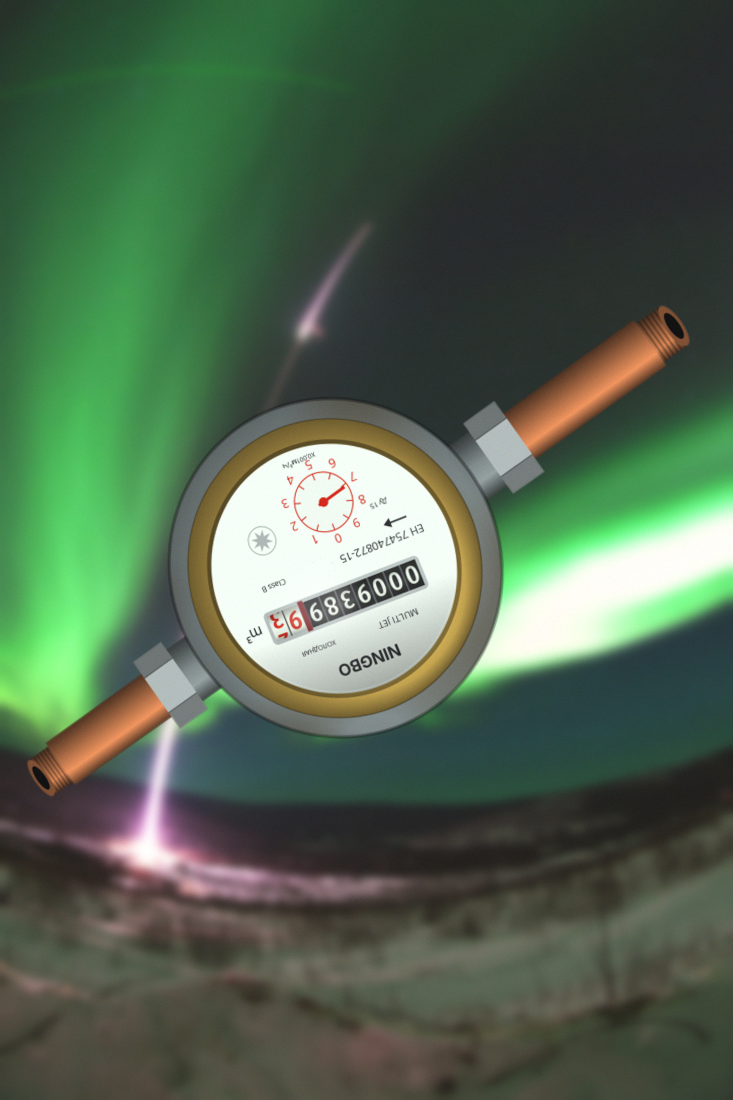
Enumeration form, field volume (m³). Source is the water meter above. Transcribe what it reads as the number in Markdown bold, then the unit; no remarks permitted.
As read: **9389.927** m³
